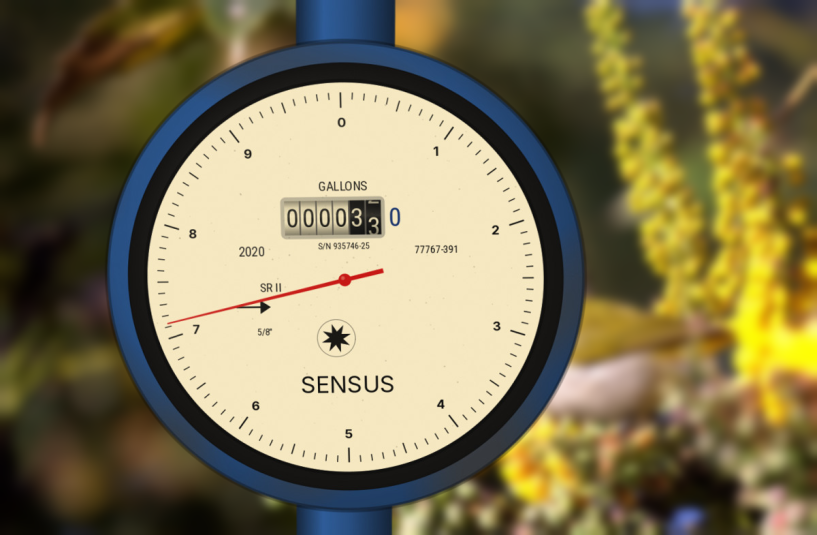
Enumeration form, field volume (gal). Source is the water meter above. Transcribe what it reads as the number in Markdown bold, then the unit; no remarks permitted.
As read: **327.1** gal
